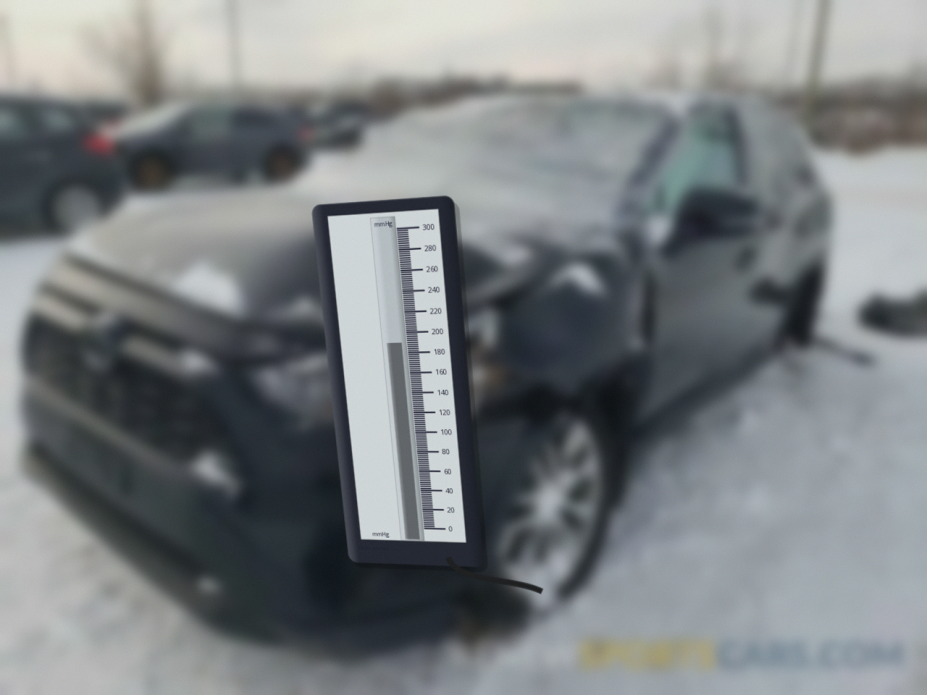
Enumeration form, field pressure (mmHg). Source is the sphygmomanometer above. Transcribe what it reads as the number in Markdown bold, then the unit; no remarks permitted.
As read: **190** mmHg
